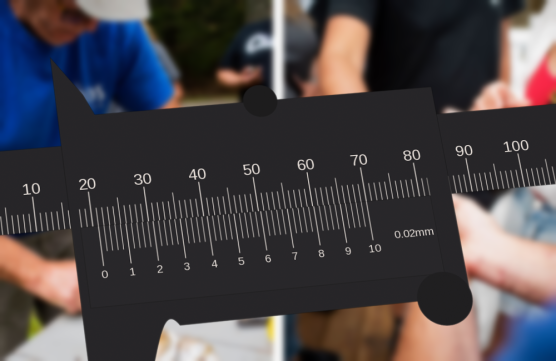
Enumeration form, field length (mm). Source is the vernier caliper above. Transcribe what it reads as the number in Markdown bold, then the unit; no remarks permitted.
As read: **21.0** mm
